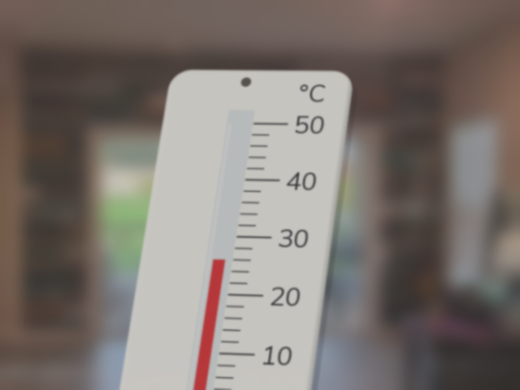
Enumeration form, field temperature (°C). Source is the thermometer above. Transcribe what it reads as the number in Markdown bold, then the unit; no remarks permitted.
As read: **26** °C
